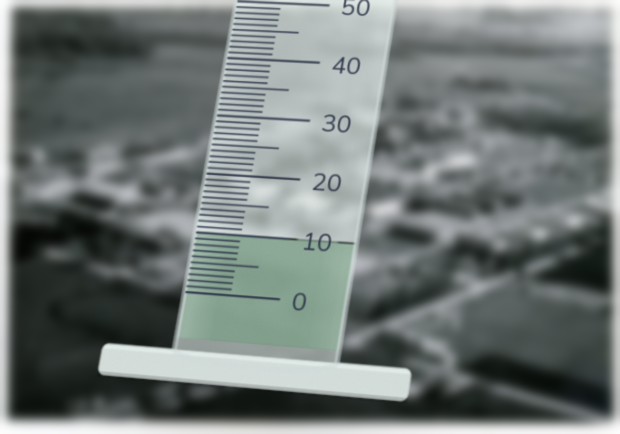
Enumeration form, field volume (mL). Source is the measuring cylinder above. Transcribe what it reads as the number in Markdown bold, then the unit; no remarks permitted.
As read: **10** mL
